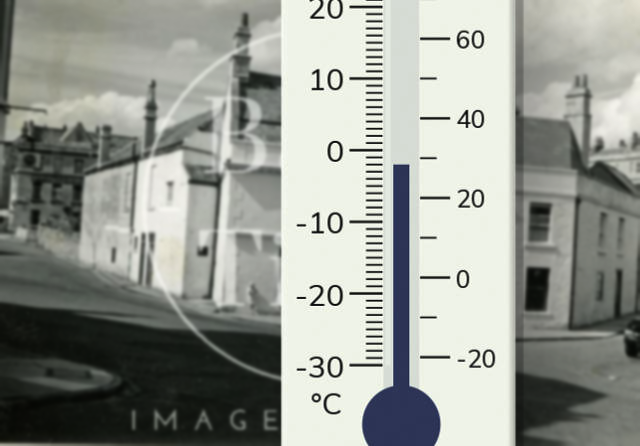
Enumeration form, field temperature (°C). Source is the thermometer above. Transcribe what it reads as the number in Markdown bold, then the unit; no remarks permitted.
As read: **-2** °C
